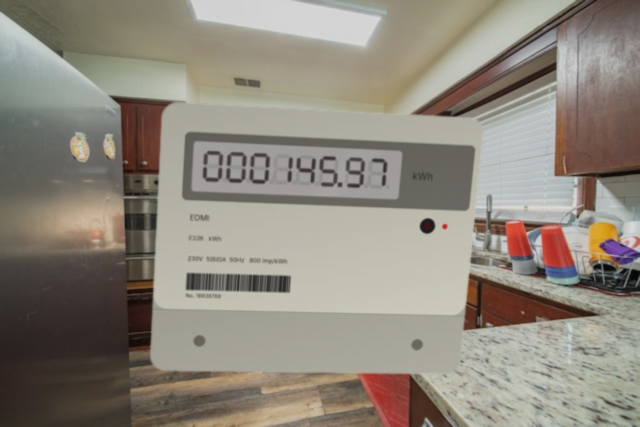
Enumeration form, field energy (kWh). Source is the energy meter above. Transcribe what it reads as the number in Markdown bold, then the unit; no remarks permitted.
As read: **145.97** kWh
